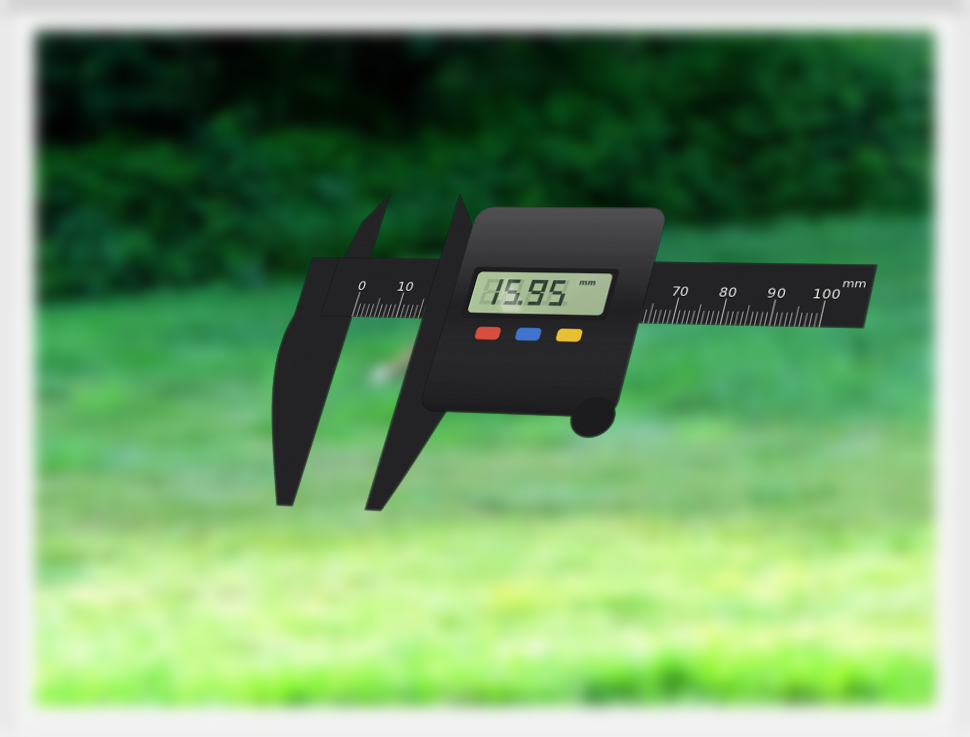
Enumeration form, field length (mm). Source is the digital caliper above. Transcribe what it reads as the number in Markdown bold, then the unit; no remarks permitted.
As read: **15.95** mm
